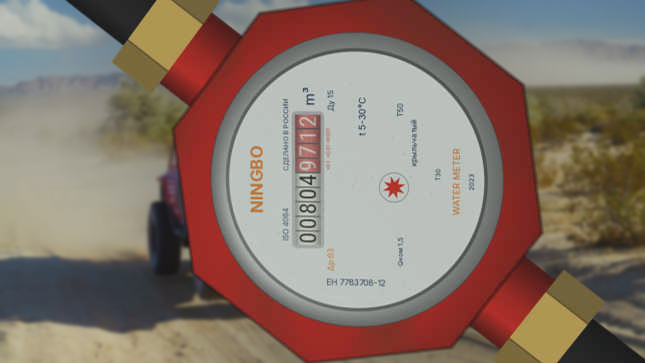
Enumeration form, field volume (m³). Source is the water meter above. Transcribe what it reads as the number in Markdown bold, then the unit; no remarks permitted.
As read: **804.9712** m³
